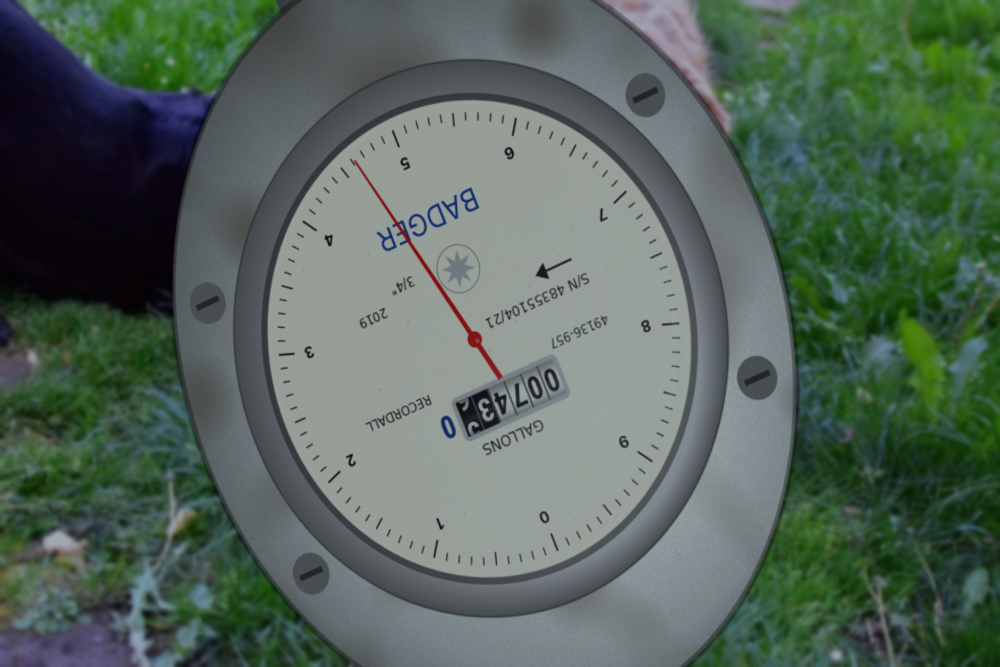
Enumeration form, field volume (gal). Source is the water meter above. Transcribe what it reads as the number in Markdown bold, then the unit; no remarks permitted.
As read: **74354.6** gal
